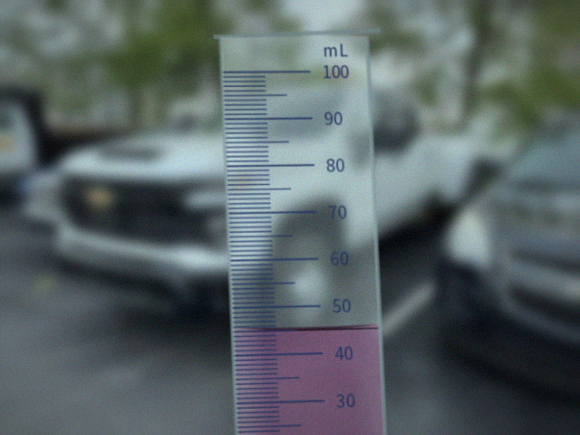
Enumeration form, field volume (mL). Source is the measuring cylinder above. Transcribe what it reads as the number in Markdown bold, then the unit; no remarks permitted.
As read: **45** mL
